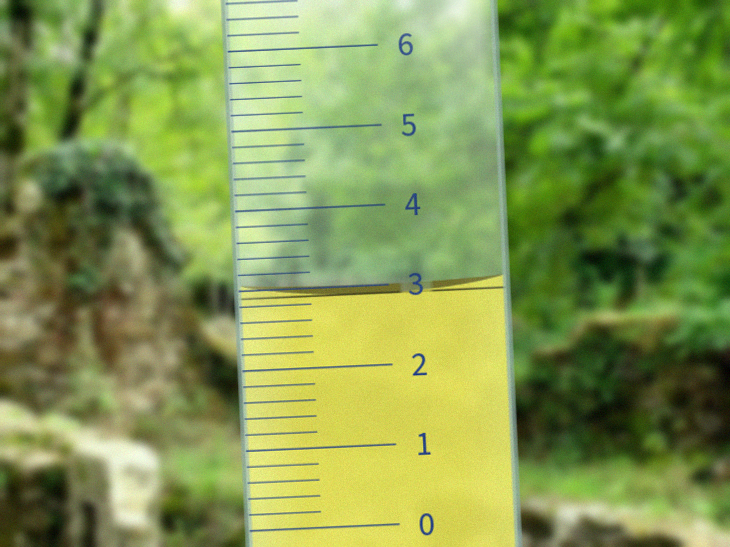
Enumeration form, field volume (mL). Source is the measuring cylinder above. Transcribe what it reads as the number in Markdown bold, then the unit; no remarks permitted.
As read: **2.9** mL
